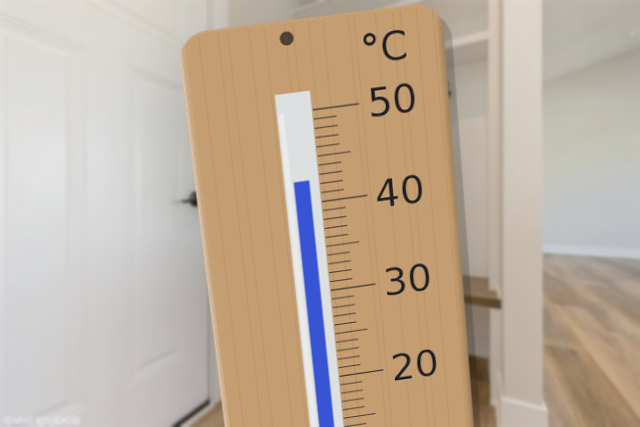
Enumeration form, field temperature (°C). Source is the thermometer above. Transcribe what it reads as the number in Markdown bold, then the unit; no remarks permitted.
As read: **42.5** °C
